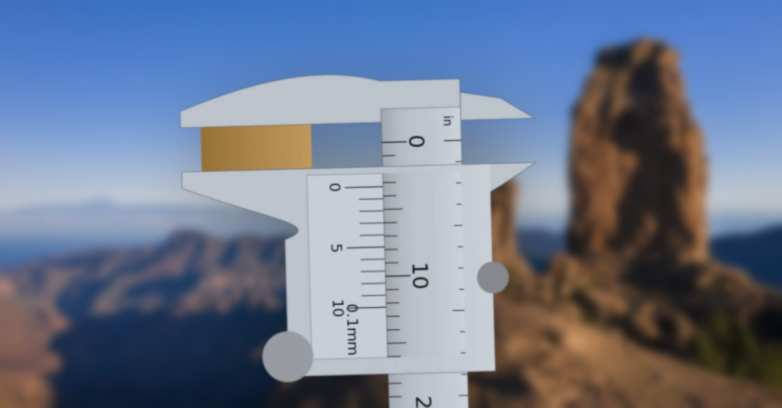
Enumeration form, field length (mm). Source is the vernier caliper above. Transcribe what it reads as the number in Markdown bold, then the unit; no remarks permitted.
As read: **3.3** mm
